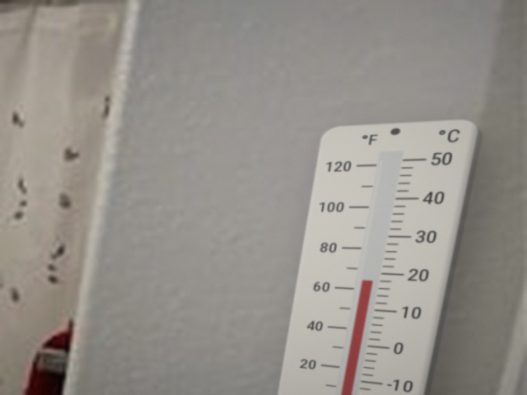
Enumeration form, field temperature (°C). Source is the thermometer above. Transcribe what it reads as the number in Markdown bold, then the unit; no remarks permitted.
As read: **18** °C
